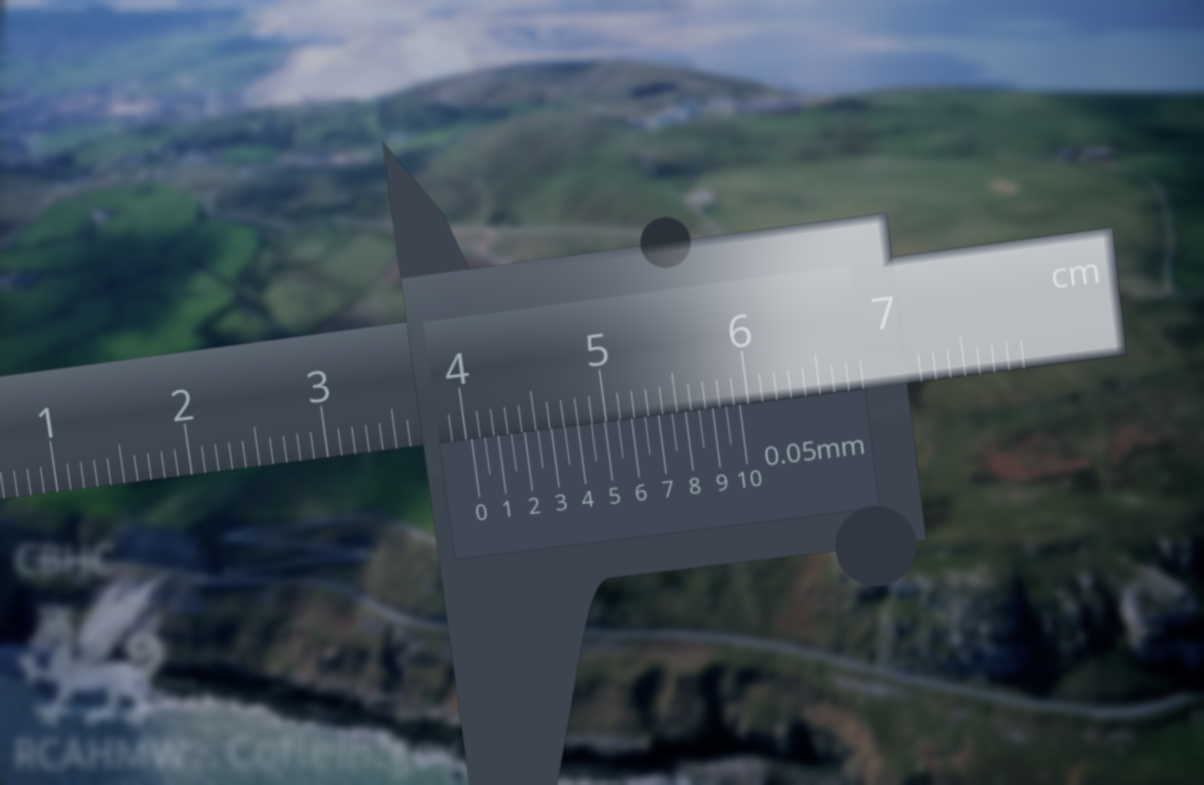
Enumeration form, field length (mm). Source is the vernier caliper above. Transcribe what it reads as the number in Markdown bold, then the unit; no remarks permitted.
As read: **40.4** mm
